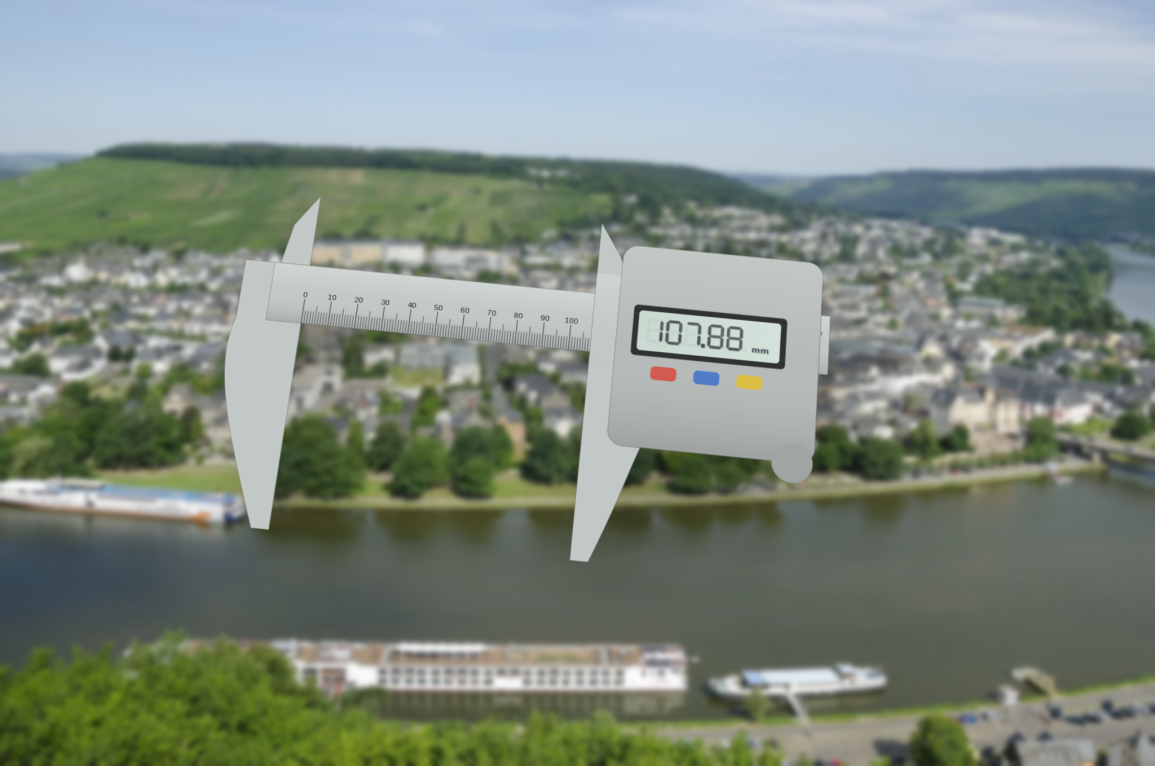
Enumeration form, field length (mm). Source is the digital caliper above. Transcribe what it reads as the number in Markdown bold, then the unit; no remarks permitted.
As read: **107.88** mm
